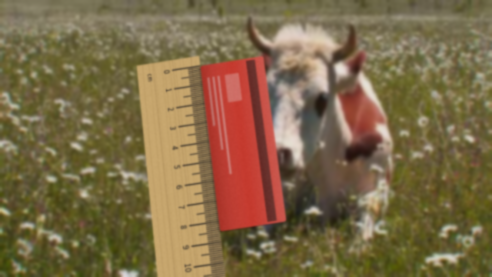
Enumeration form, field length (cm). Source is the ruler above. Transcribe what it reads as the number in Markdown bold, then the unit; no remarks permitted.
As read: **8.5** cm
